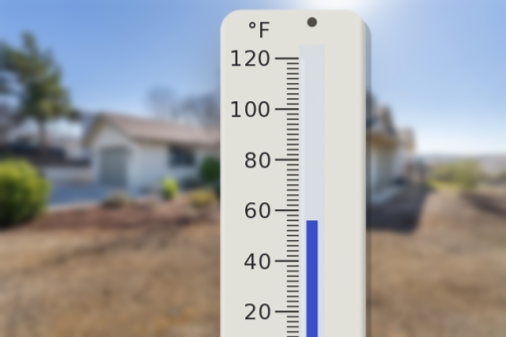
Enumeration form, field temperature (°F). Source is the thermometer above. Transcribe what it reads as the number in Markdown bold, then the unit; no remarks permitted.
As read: **56** °F
